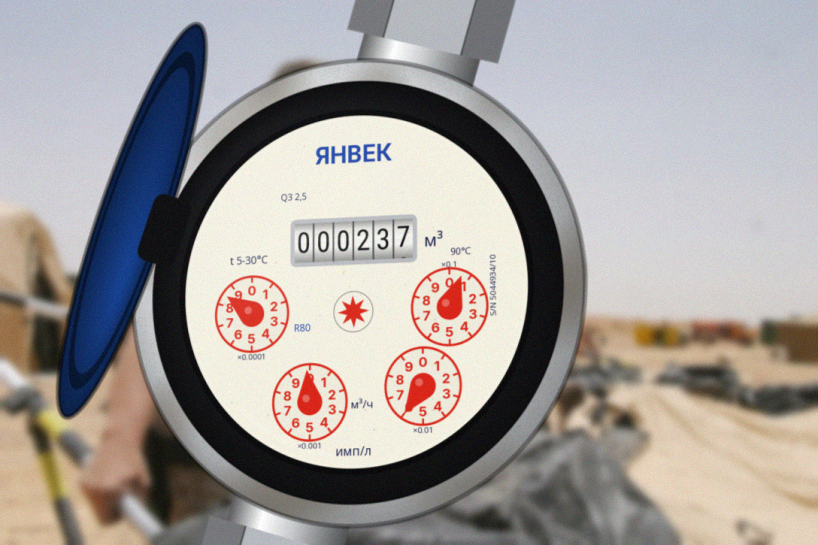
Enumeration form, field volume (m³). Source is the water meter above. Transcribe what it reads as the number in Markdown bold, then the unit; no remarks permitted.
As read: **237.0598** m³
